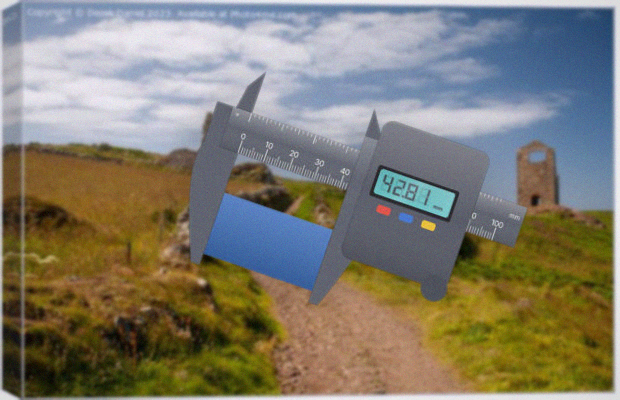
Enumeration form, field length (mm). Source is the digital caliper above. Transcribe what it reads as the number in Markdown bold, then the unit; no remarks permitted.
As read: **42.81** mm
